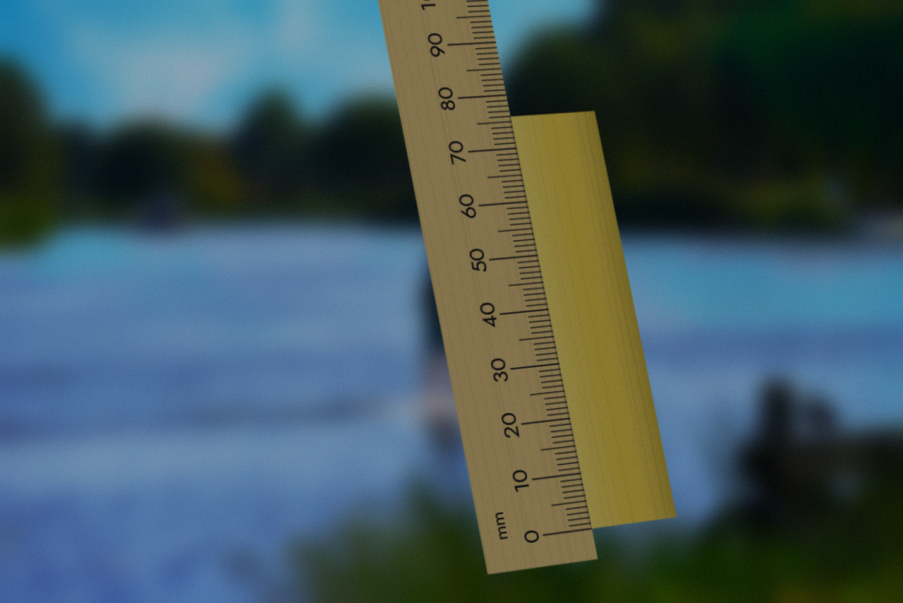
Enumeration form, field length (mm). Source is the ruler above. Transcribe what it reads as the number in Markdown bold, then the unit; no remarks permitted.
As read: **76** mm
